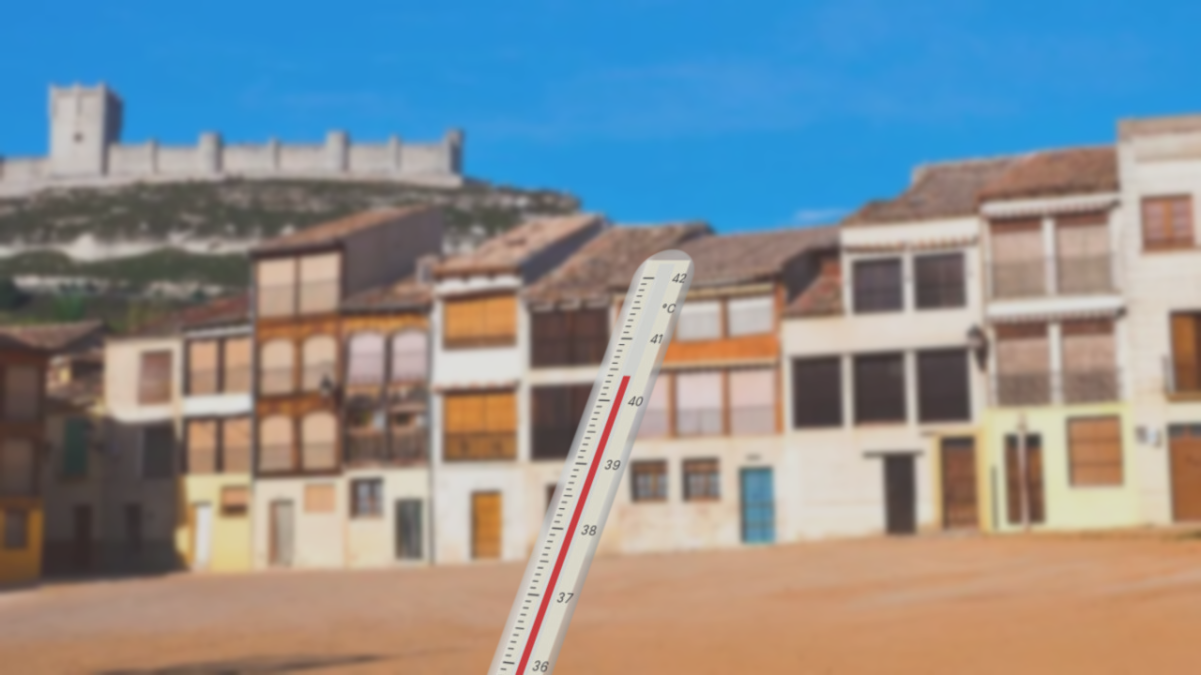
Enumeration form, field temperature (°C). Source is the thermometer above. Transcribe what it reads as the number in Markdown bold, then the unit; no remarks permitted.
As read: **40.4** °C
